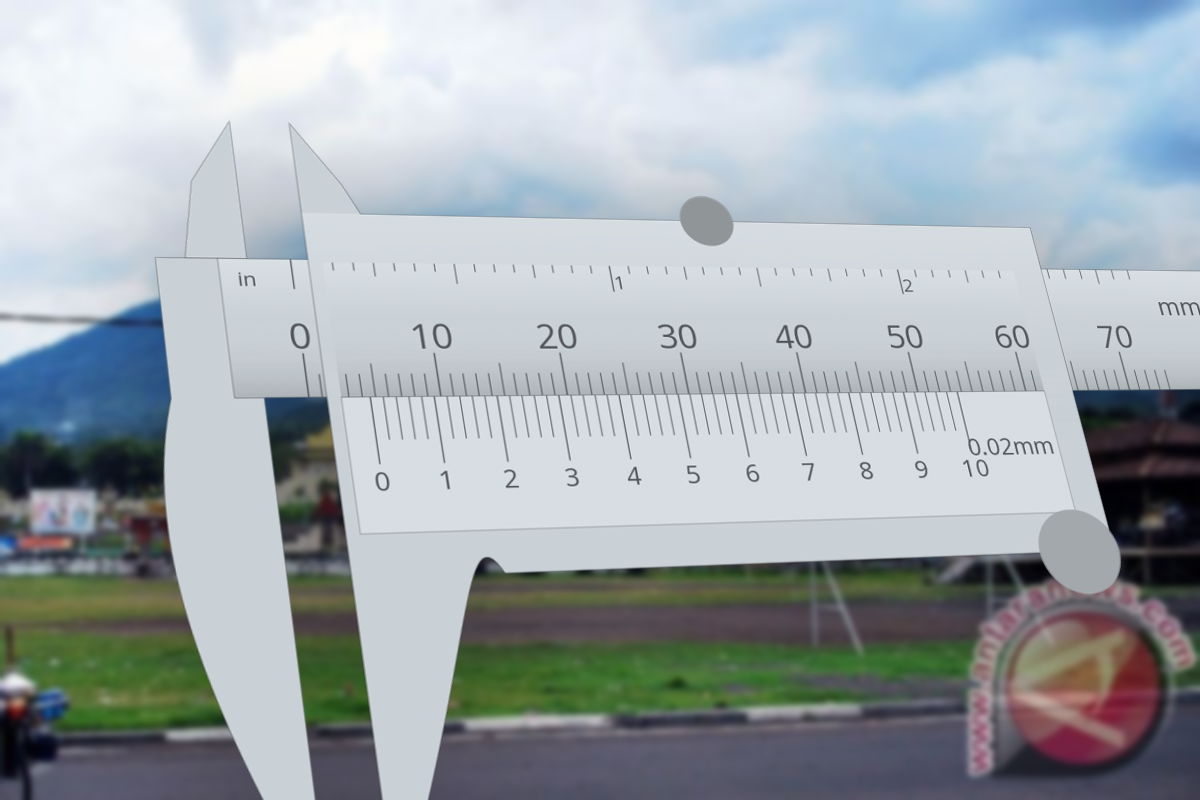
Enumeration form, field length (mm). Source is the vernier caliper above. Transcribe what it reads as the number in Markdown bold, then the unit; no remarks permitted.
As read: **4.6** mm
